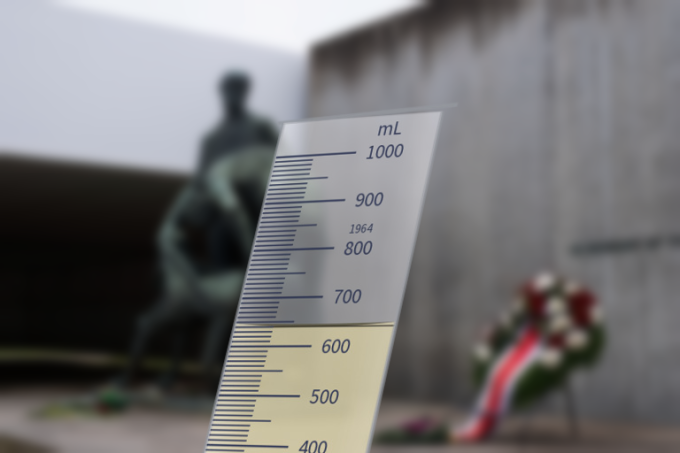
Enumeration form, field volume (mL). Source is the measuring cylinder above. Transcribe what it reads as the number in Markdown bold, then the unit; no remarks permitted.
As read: **640** mL
